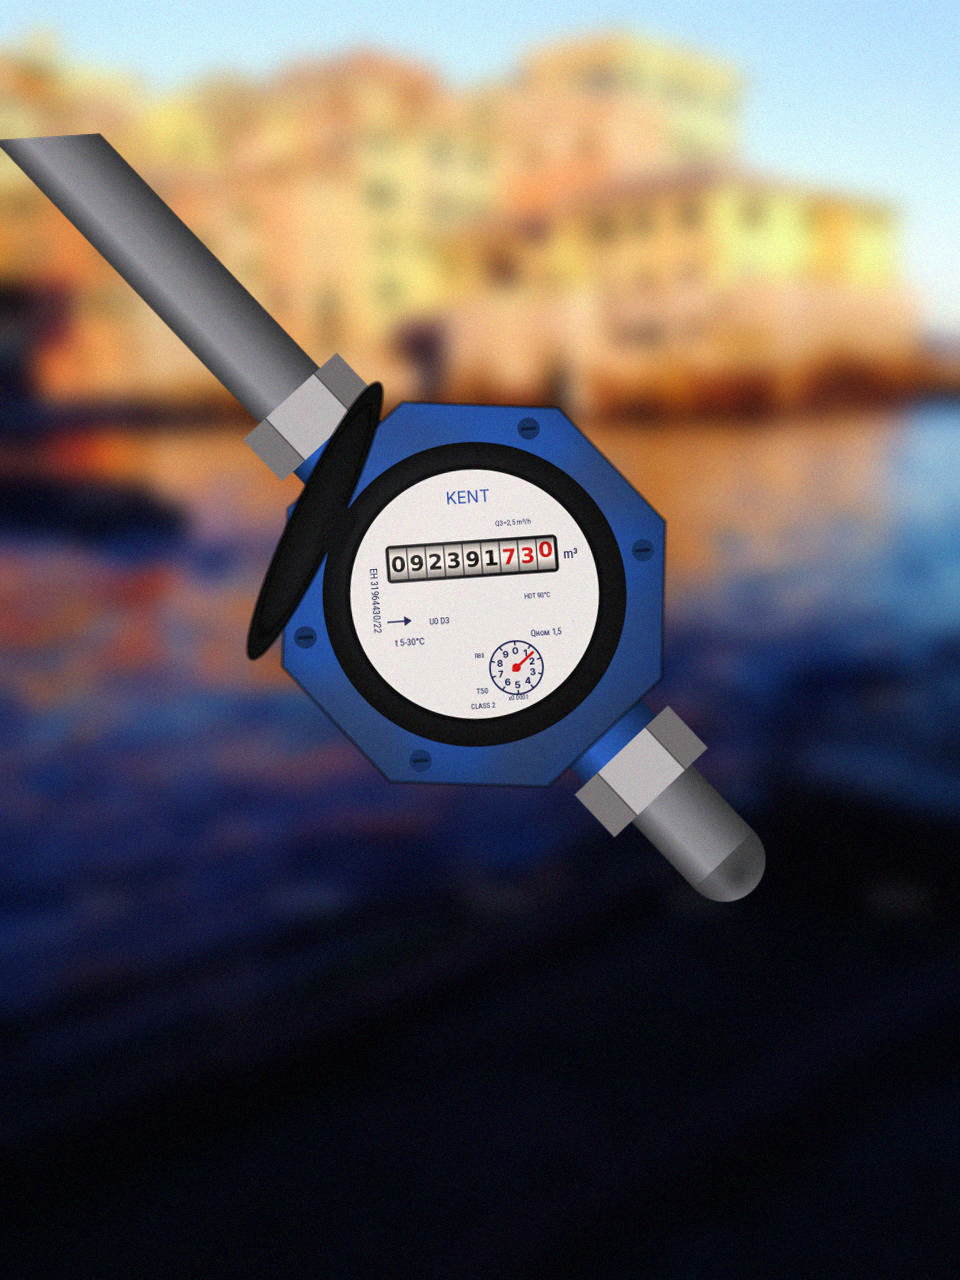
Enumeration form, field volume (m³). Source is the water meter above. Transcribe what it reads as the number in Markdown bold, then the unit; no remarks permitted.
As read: **92391.7301** m³
